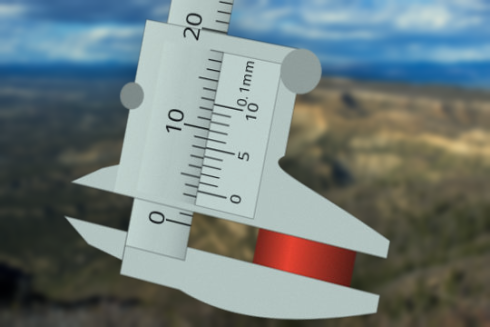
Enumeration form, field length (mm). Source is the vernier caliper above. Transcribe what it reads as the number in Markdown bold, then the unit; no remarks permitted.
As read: **3.6** mm
